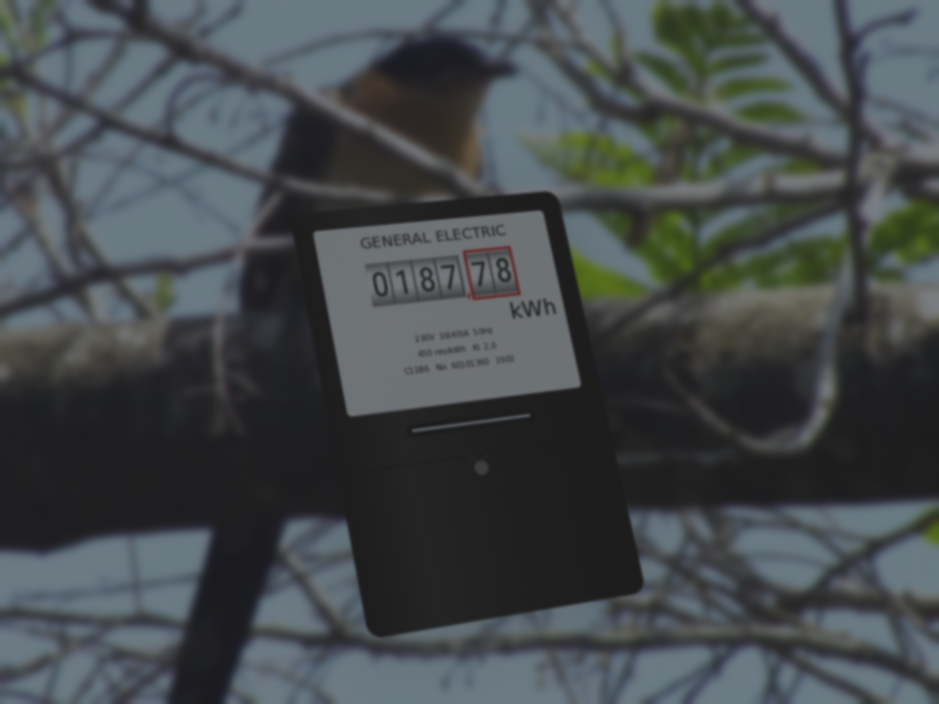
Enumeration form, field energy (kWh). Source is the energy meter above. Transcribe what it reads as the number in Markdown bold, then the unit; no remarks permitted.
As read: **187.78** kWh
